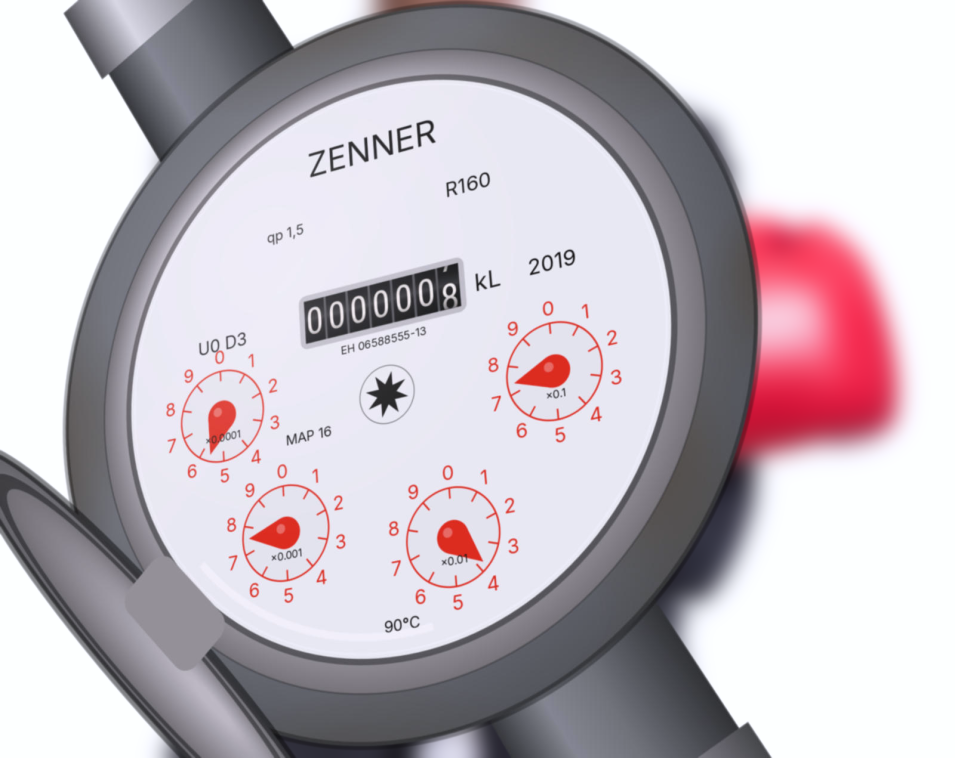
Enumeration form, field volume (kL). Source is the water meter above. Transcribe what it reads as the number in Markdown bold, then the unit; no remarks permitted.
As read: **7.7375** kL
